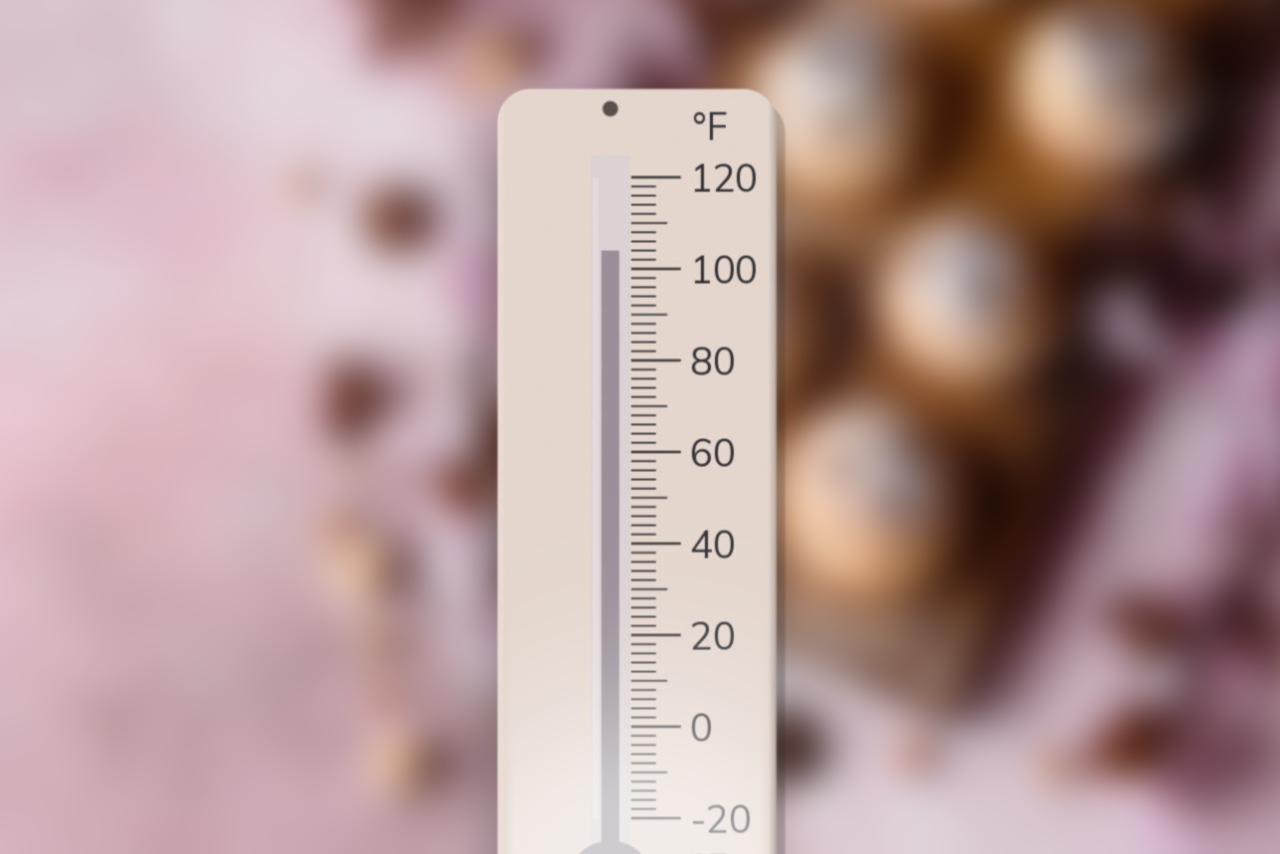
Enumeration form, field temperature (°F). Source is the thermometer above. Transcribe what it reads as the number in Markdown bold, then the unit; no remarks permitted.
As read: **104** °F
